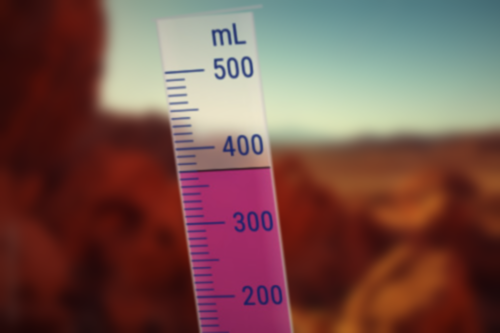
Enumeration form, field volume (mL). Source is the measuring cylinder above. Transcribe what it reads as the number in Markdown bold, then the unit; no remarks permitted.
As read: **370** mL
